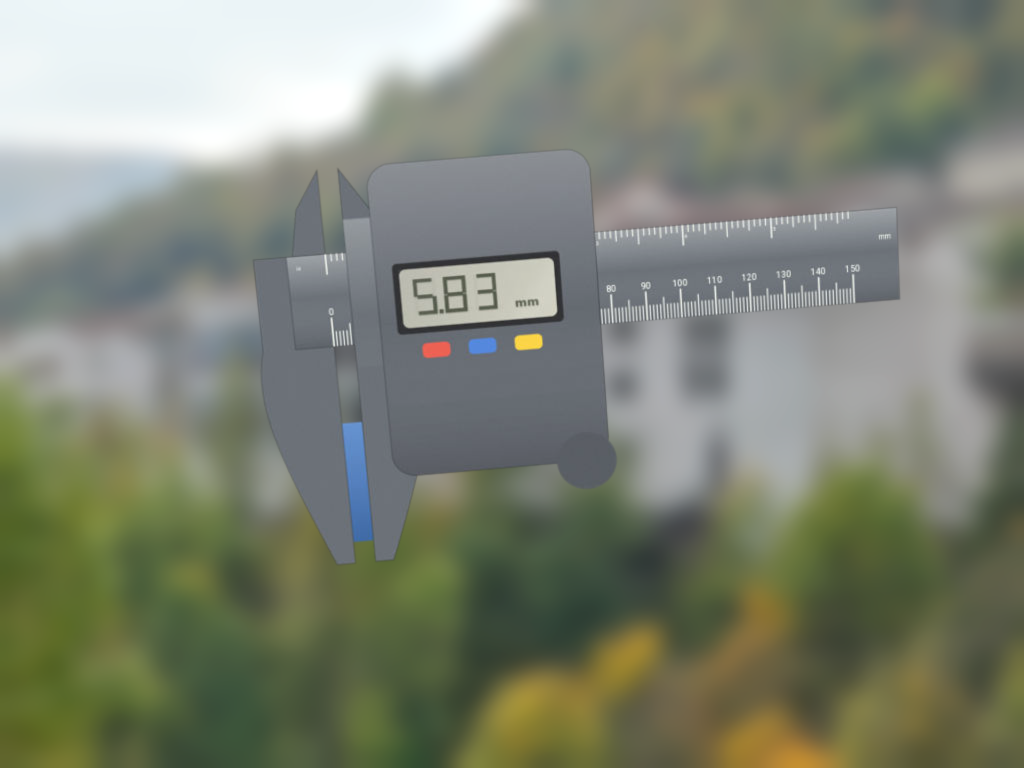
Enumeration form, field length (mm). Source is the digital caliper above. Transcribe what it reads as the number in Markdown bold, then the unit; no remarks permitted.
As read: **5.83** mm
